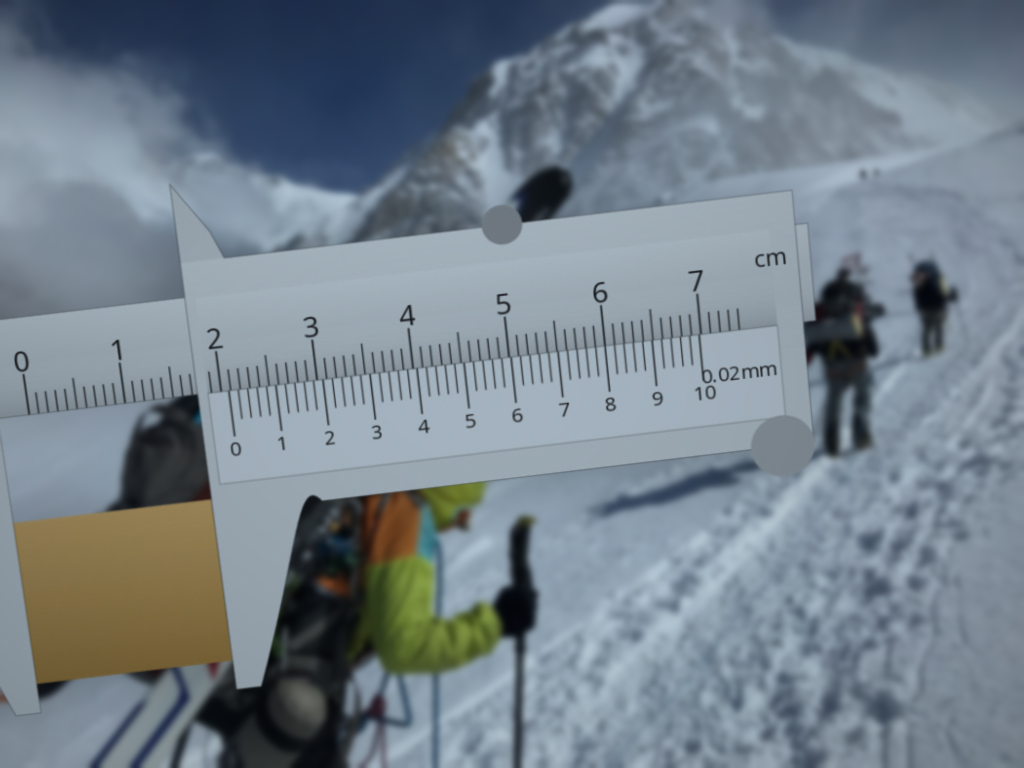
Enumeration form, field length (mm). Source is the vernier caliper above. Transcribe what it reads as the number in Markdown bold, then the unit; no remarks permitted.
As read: **20.8** mm
